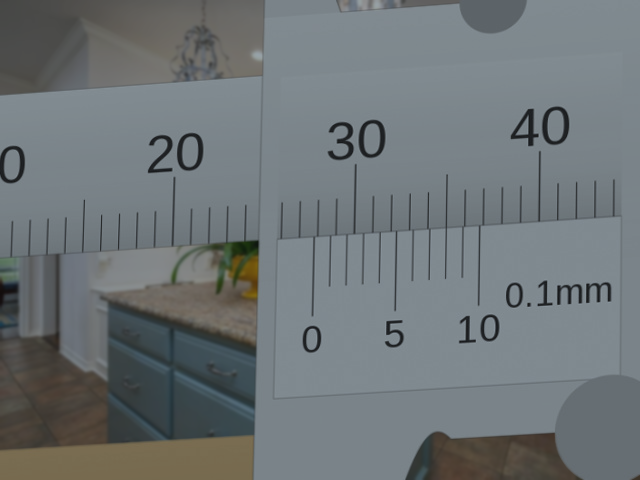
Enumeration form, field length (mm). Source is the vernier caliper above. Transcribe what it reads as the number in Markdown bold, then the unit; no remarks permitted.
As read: **27.8** mm
